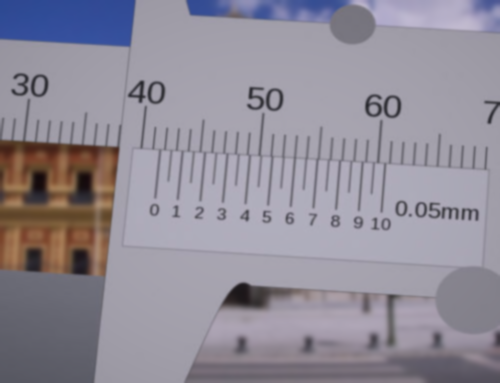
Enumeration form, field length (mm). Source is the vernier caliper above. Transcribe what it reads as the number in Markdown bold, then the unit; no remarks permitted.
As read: **41.6** mm
